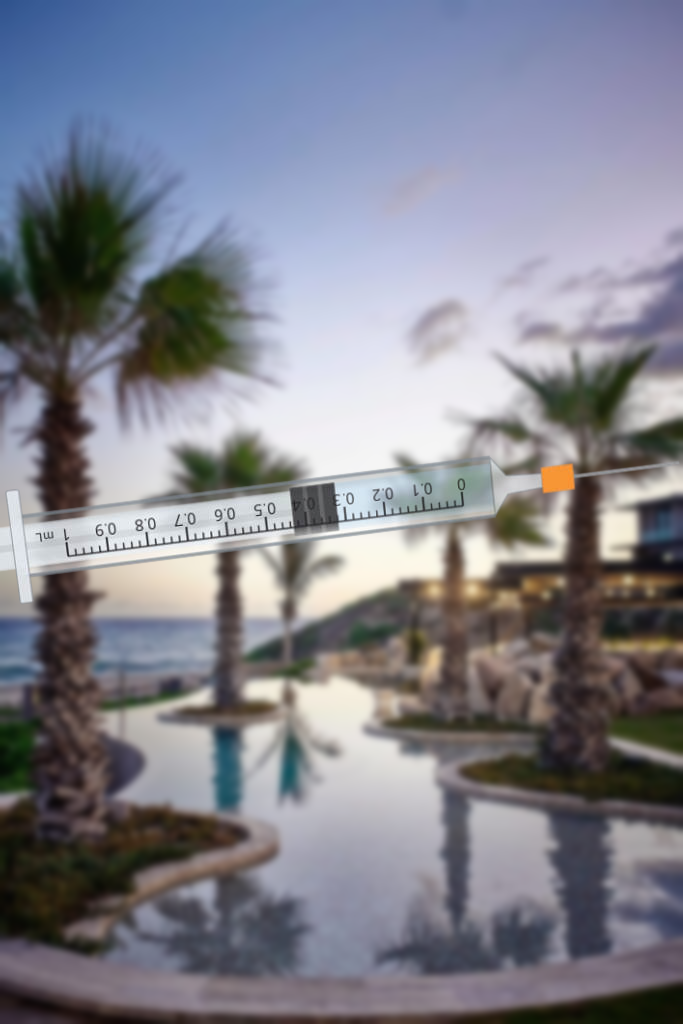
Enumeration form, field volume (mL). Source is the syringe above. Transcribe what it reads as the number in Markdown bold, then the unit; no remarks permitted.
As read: **0.32** mL
